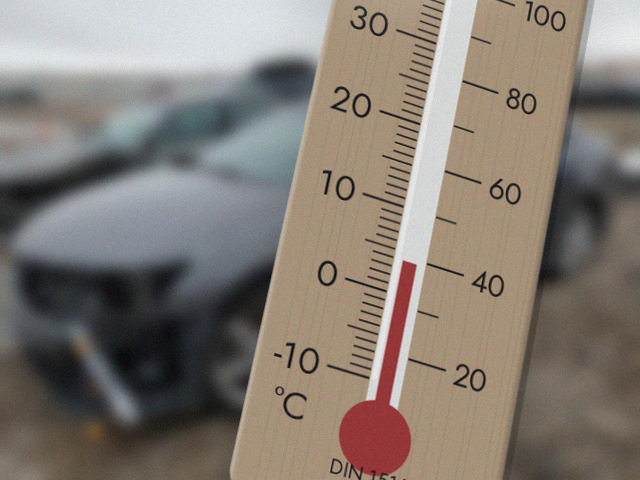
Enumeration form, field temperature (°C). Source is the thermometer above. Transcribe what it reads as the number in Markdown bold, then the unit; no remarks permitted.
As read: **4** °C
